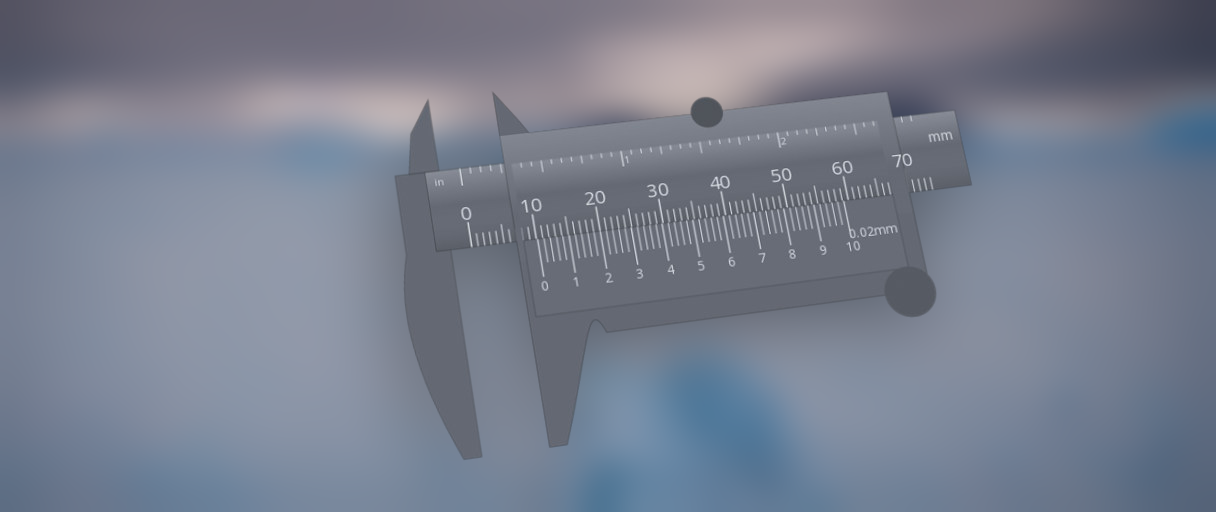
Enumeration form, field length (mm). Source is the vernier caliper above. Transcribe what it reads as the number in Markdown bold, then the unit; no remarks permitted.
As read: **10.2** mm
